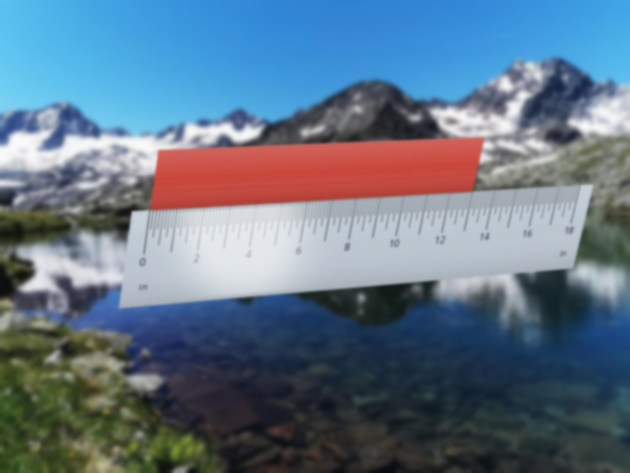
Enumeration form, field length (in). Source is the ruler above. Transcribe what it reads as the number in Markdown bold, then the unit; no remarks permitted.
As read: **13** in
